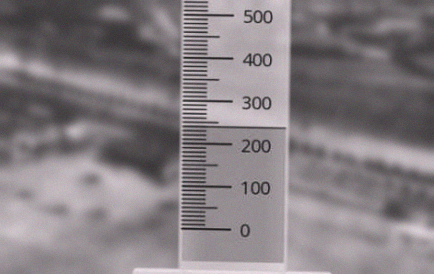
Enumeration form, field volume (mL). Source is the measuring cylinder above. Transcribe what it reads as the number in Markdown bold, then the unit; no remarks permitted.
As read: **240** mL
